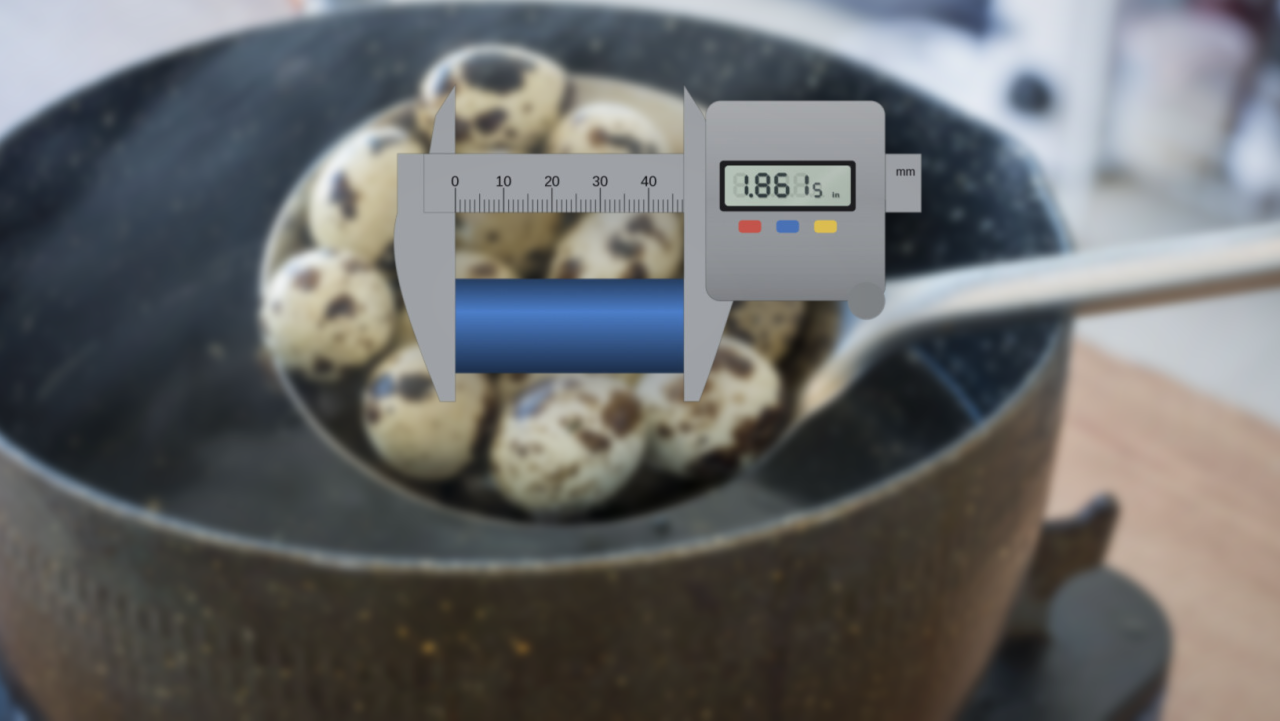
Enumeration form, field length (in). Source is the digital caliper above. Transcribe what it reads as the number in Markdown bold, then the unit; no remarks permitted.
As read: **1.8615** in
